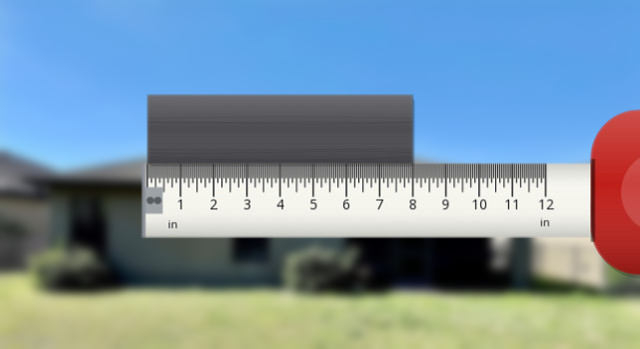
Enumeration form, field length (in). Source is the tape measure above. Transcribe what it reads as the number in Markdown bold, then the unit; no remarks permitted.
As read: **8** in
